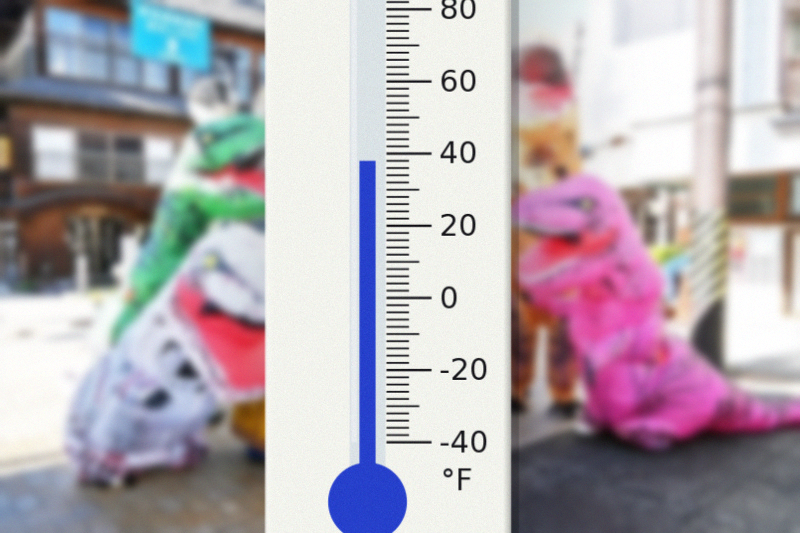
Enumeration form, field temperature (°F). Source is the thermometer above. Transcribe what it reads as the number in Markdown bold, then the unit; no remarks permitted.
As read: **38** °F
